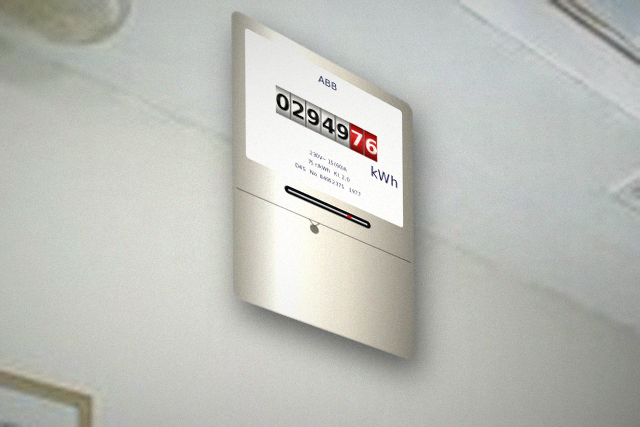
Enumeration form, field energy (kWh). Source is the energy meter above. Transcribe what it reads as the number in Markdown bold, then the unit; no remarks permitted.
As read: **2949.76** kWh
